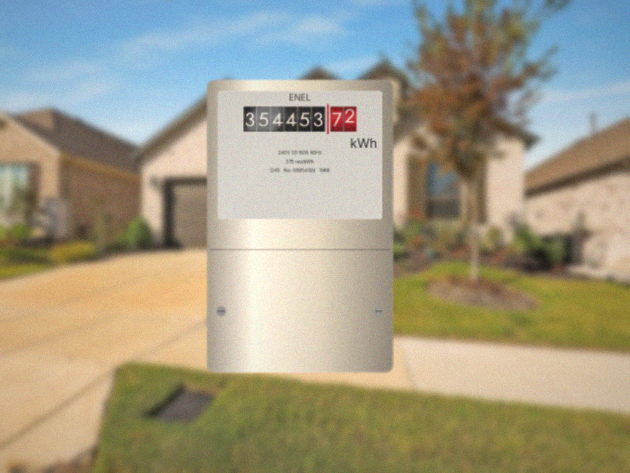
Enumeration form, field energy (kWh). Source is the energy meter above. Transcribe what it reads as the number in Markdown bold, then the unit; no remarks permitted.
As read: **354453.72** kWh
